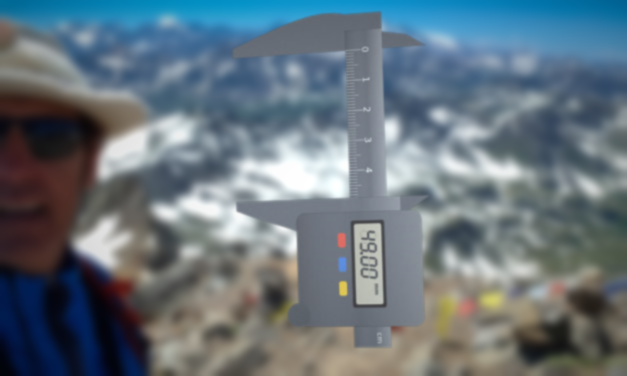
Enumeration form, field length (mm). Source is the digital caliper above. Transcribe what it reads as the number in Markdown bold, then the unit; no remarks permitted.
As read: **49.00** mm
